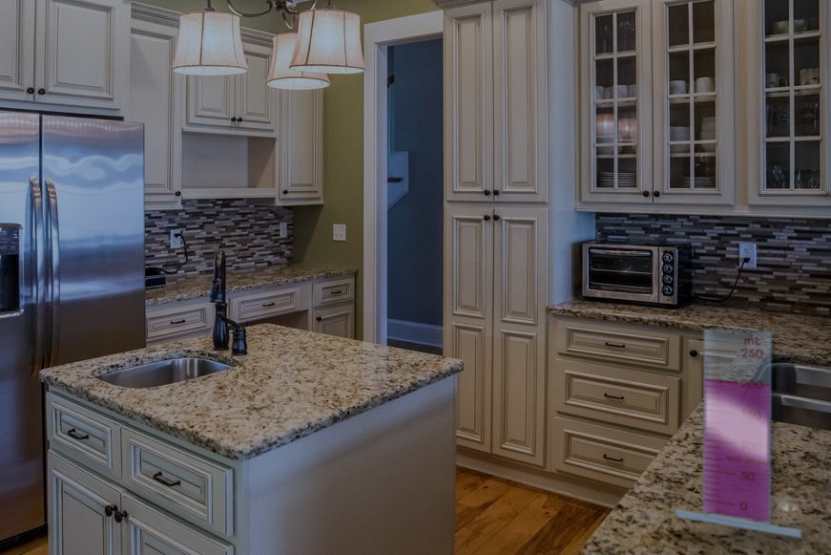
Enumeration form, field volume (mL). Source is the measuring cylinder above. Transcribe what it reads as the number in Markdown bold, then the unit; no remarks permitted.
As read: **200** mL
